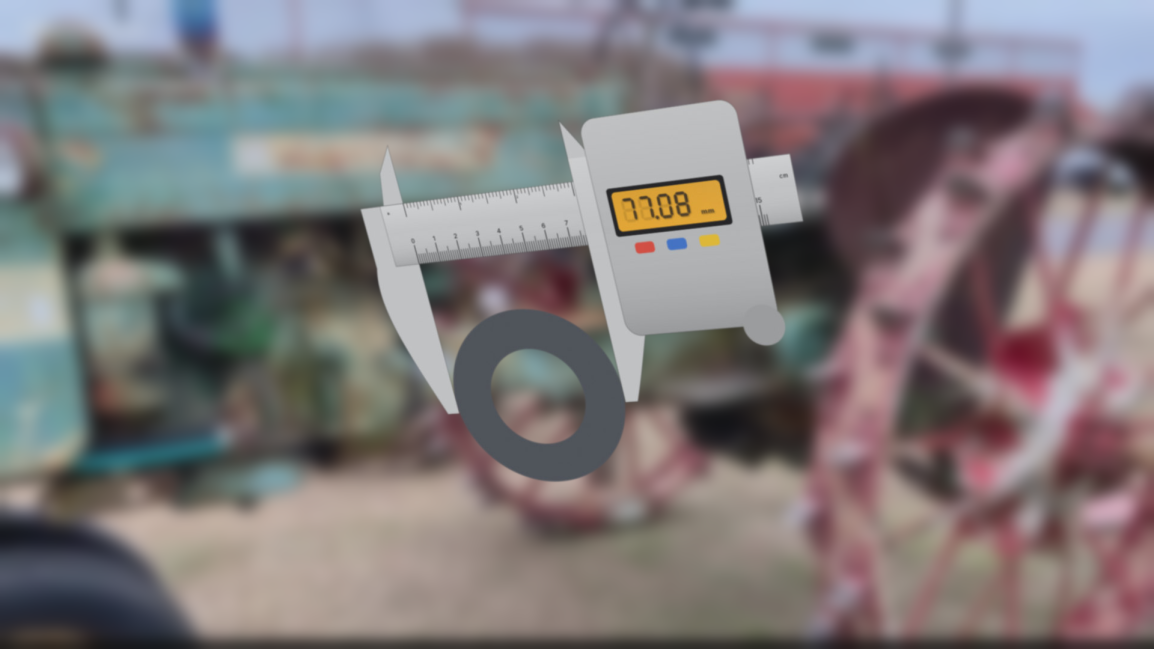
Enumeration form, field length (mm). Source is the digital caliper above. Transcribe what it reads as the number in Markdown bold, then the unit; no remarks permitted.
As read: **77.08** mm
